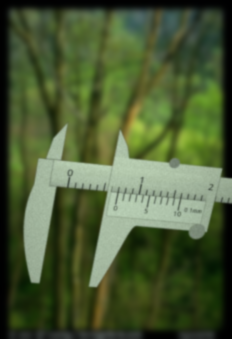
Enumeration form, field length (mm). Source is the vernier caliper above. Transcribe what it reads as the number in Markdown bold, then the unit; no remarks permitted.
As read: **7.0** mm
